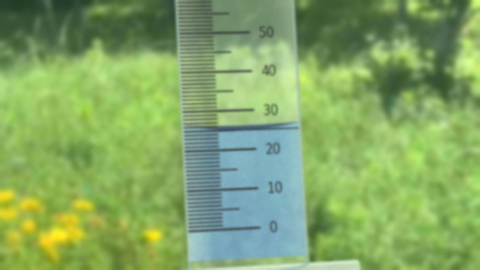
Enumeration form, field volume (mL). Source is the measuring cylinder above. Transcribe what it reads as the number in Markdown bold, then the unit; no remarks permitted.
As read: **25** mL
